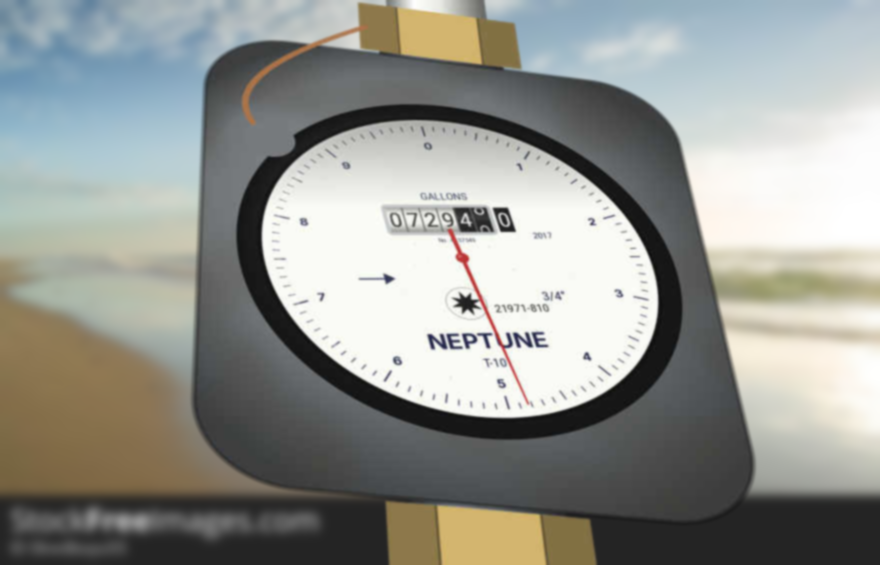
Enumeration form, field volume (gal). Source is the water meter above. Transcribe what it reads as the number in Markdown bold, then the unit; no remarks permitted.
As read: **729484.8** gal
